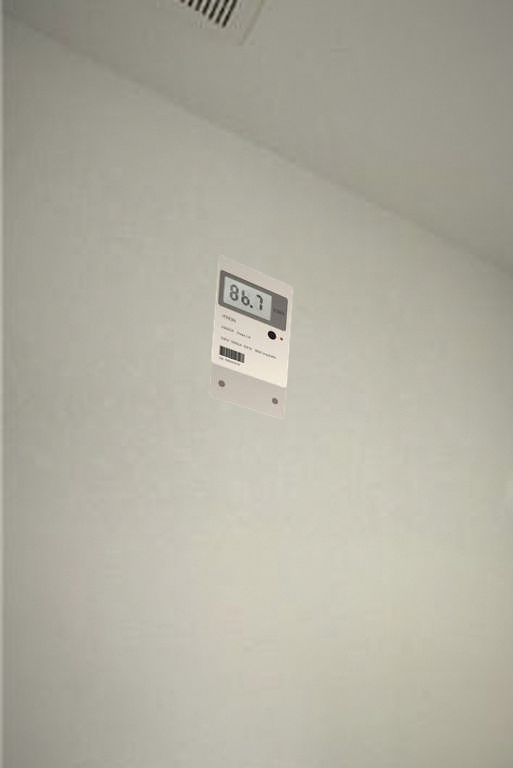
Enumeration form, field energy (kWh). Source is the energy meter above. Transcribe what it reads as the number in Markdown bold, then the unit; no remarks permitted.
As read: **86.7** kWh
